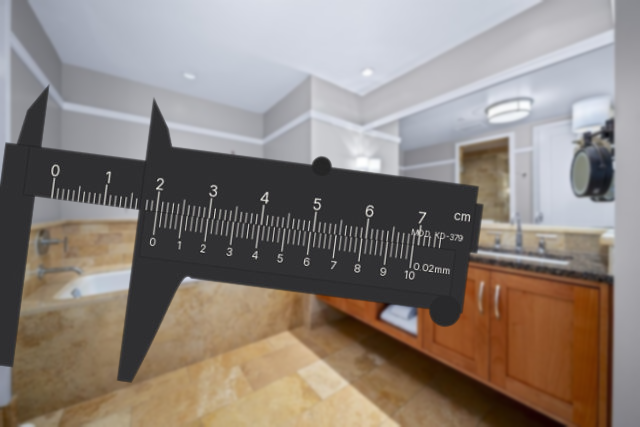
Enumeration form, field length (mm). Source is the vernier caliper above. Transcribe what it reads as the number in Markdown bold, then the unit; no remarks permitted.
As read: **20.0** mm
